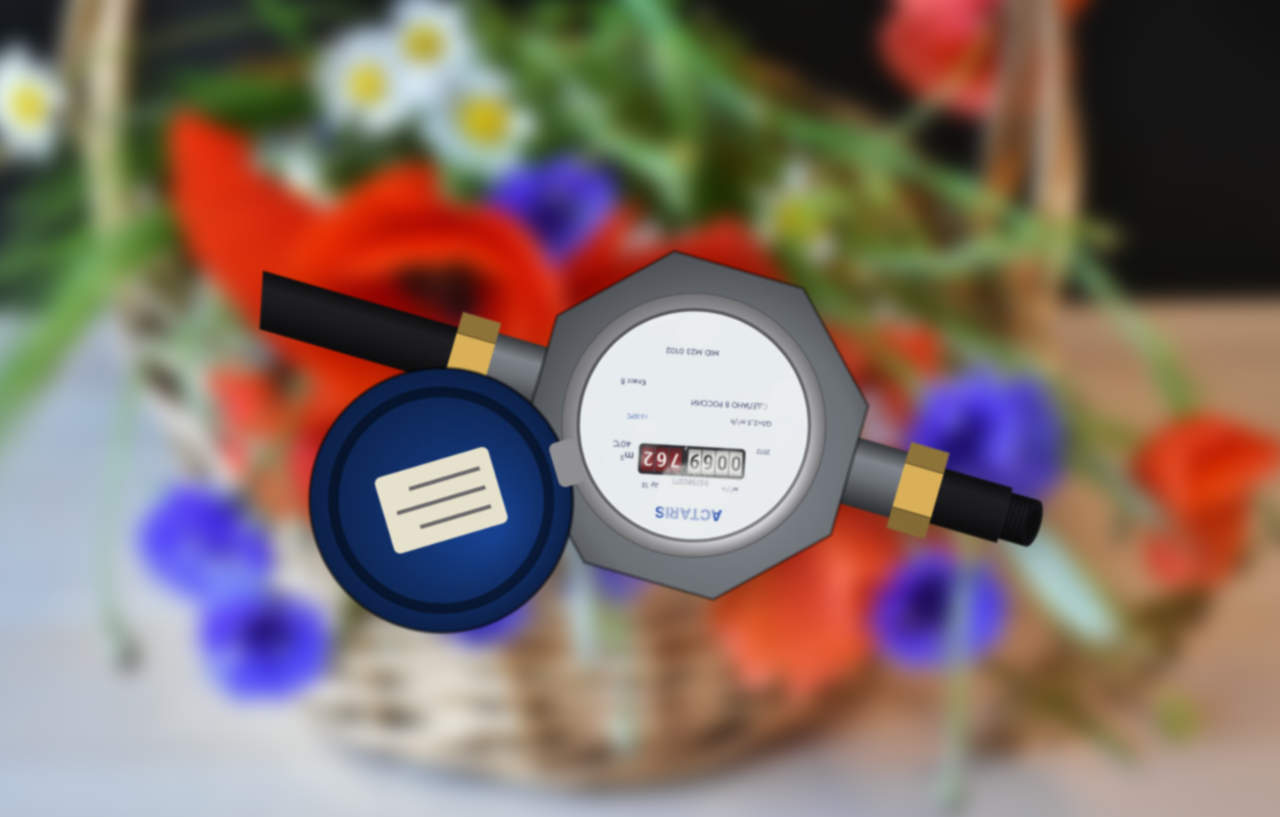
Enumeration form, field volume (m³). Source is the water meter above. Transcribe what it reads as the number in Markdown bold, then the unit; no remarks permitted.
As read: **69.762** m³
